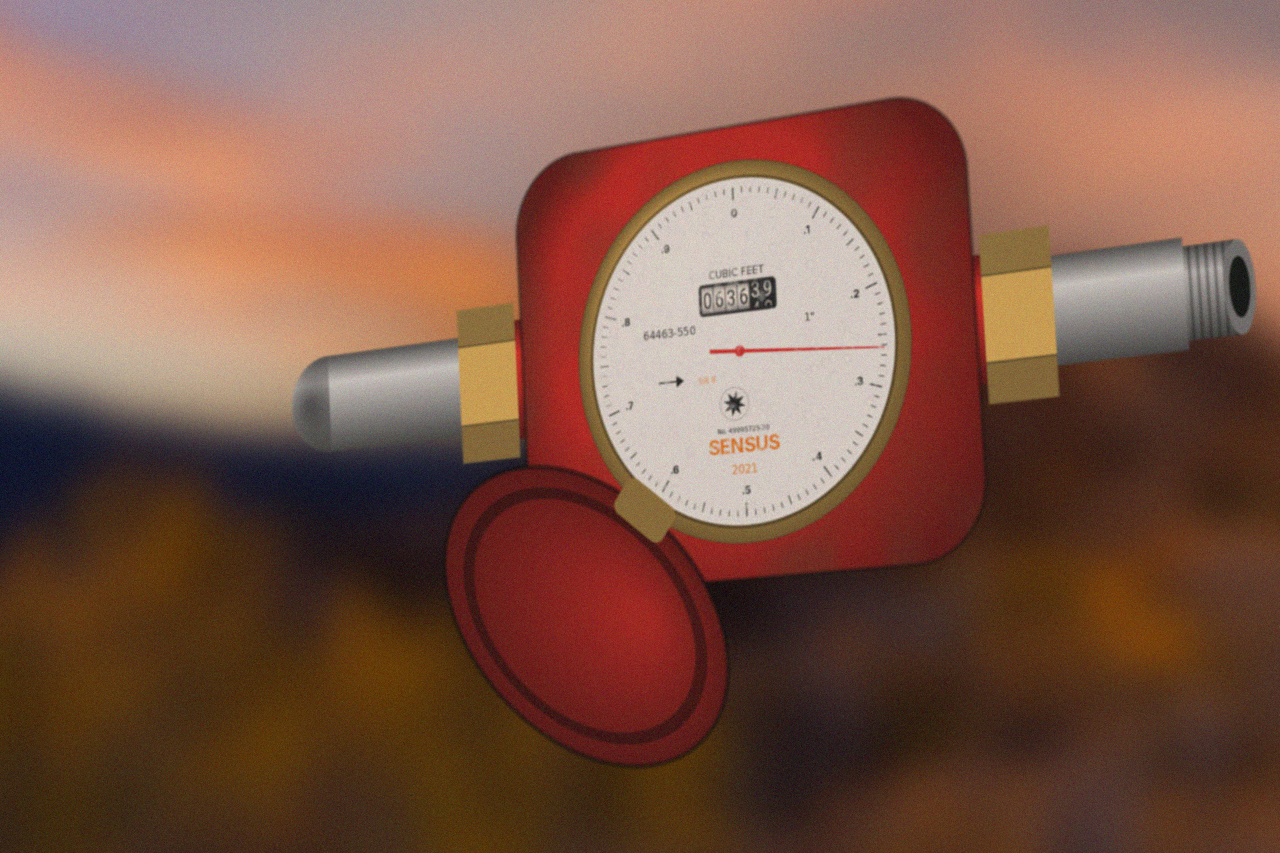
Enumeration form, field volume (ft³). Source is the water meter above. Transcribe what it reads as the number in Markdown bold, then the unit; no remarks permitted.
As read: **63639.26** ft³
